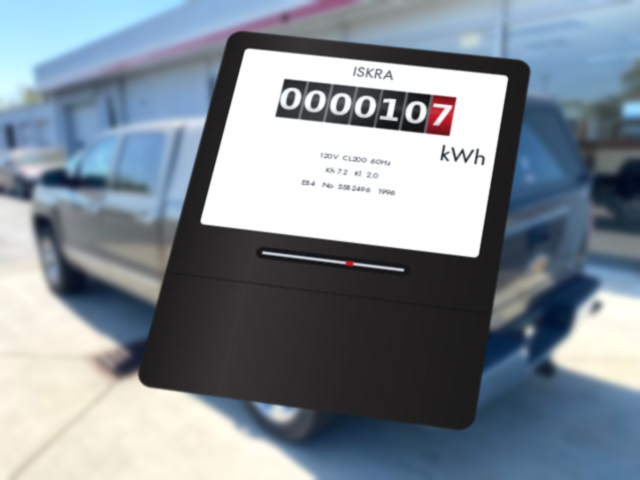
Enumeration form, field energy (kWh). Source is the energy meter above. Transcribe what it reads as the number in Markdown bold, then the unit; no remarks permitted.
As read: **10.7** kWh
